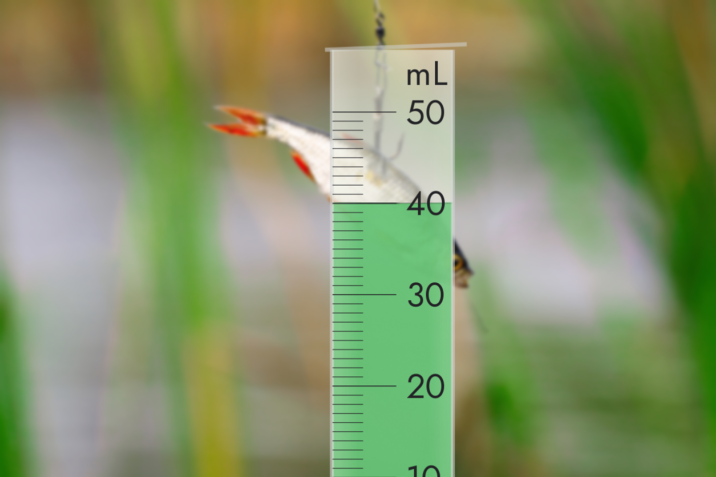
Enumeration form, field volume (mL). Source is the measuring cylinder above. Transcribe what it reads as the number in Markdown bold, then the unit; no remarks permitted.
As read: **40** mL
